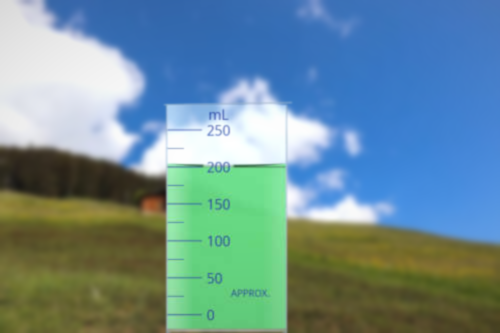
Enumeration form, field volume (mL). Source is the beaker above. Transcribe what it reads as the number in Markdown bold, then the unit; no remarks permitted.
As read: **200** mL
